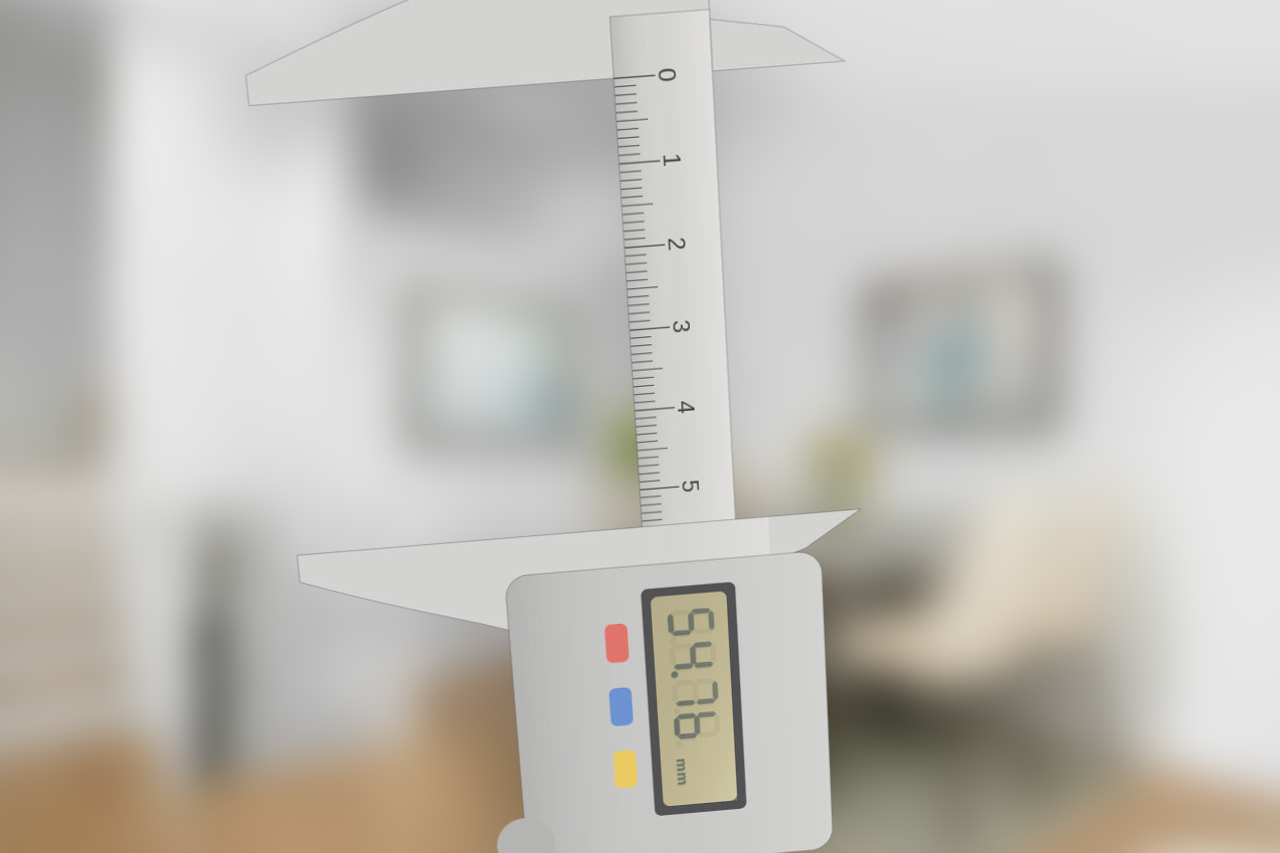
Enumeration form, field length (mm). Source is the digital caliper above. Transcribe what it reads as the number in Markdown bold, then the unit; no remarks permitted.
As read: **54.76** mm
